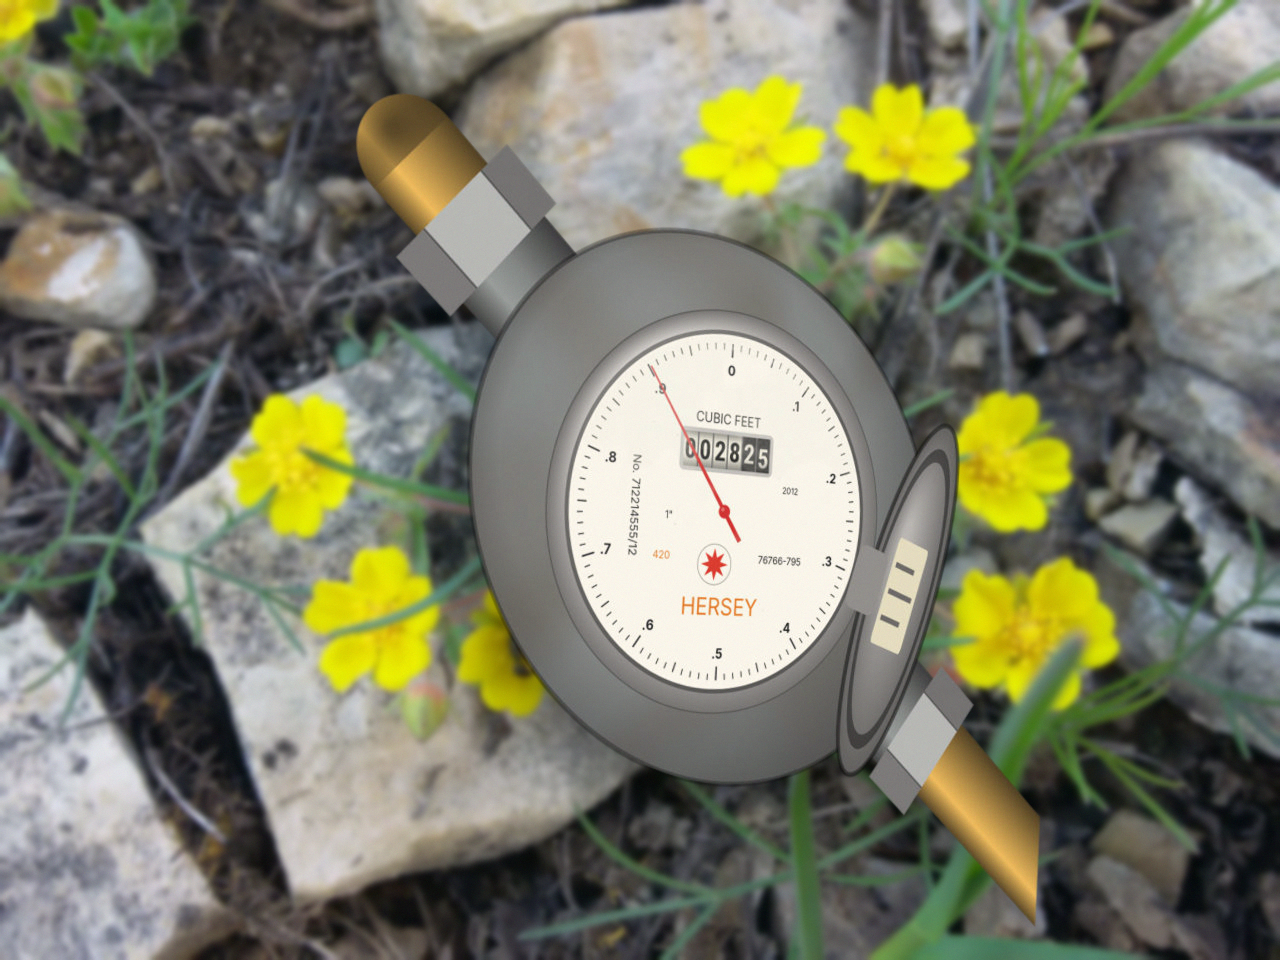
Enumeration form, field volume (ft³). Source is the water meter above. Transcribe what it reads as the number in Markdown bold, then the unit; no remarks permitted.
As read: **2824.90** ft³
